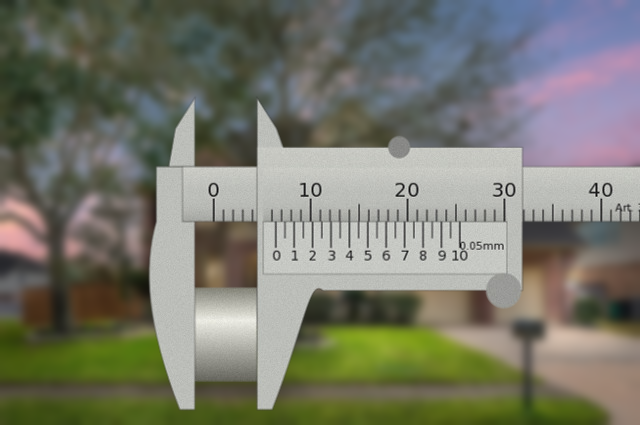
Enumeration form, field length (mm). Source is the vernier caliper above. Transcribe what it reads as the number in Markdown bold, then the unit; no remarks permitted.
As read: **6.4** mm
